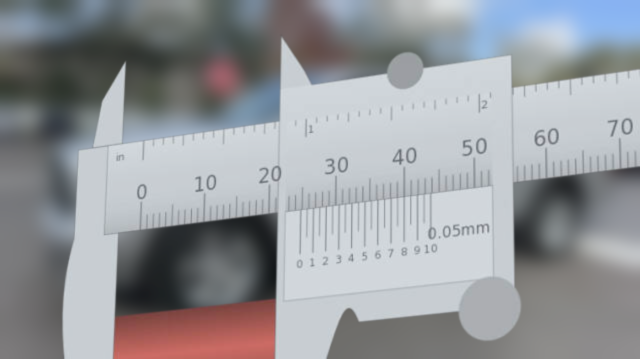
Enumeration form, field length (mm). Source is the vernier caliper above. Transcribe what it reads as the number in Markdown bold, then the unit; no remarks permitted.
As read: **24.8** mm
